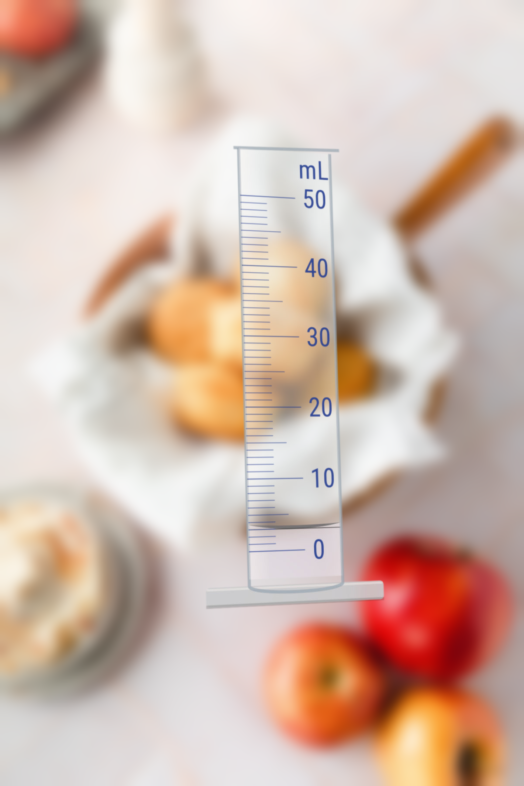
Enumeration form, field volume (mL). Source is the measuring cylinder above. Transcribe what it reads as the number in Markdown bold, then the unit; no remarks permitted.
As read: **3** mL
